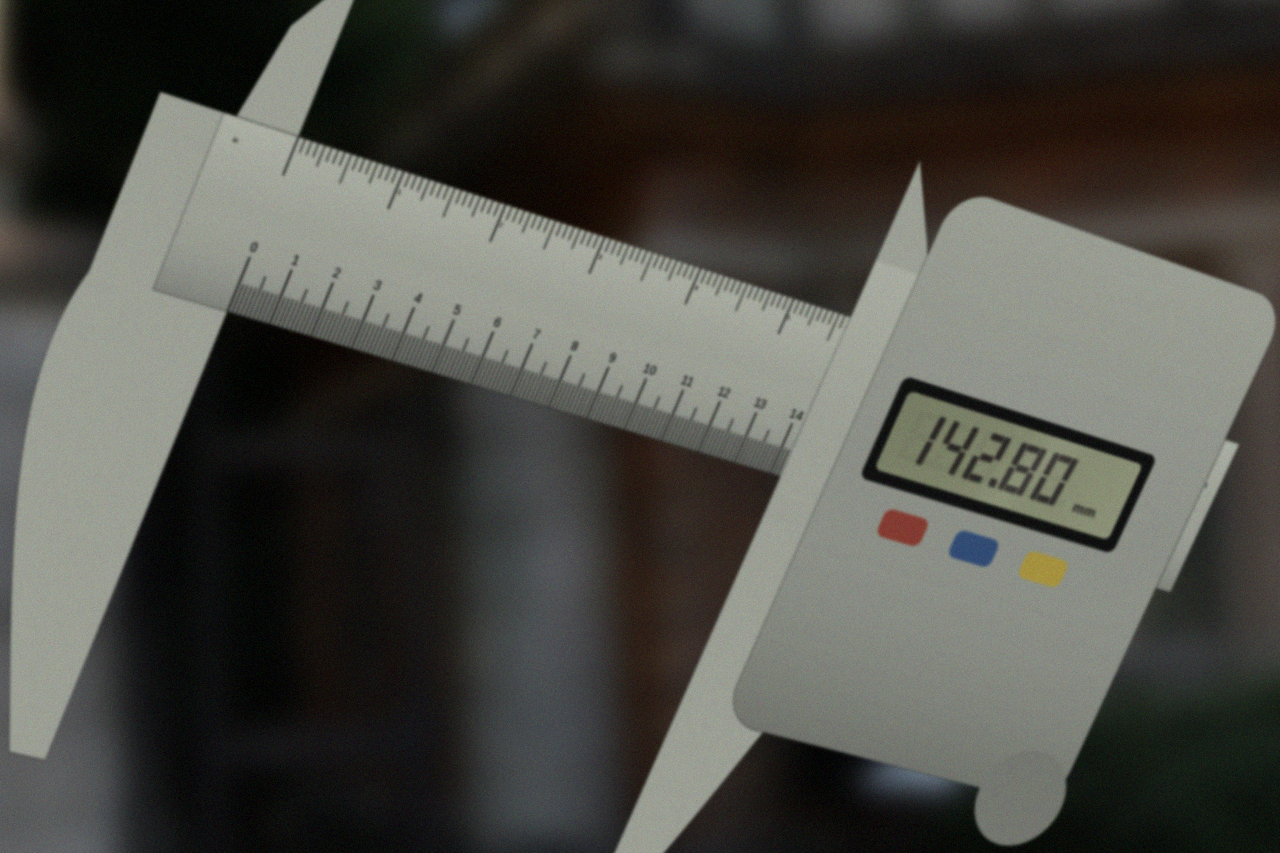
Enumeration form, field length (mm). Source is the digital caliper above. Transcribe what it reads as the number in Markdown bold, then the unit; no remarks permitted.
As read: **142.80** mm
